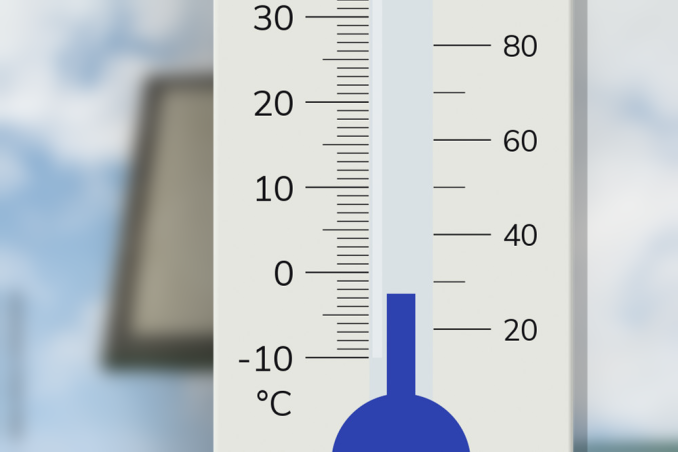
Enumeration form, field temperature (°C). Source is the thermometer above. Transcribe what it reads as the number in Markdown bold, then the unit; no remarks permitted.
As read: **-2.5** °C
